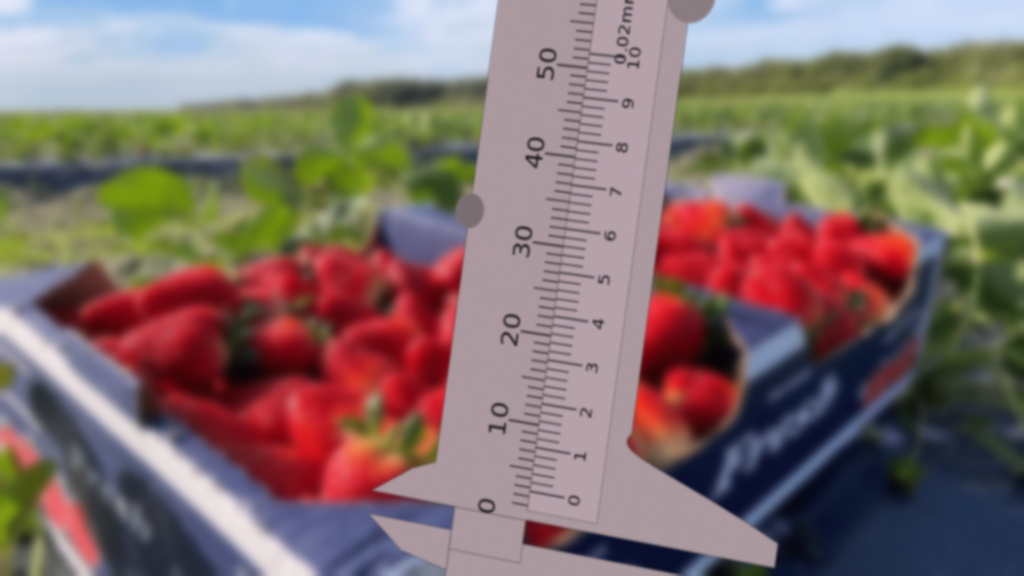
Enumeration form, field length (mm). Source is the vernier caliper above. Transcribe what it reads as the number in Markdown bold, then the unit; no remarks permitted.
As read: **2.6** mm
